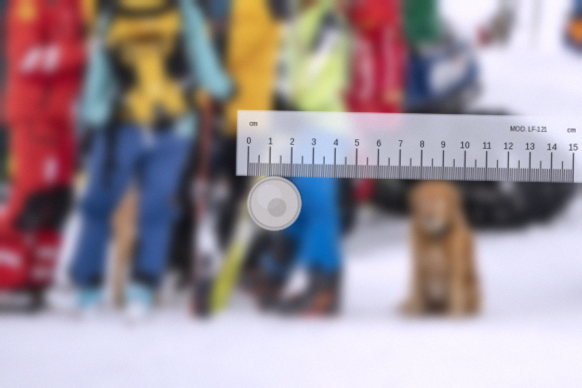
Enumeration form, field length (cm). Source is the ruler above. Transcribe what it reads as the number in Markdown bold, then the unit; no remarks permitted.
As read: **2.5** cm
